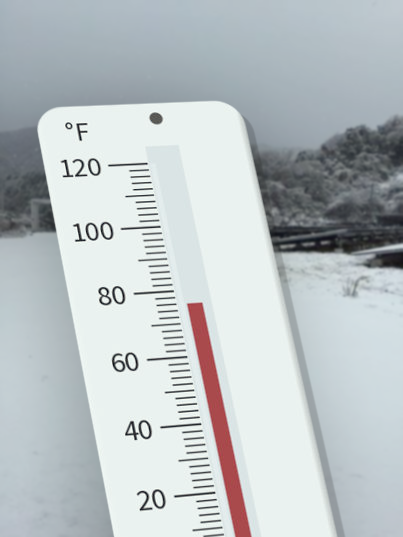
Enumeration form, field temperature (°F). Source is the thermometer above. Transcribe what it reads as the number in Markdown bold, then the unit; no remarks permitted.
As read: **76** °F
